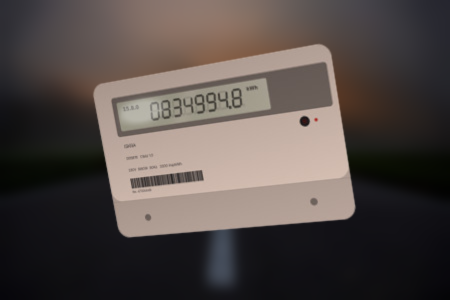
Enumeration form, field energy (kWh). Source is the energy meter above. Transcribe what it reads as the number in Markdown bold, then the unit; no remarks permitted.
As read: **834994.8** kWh
